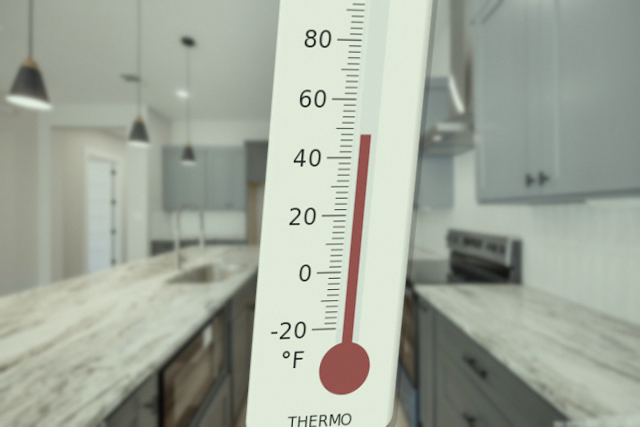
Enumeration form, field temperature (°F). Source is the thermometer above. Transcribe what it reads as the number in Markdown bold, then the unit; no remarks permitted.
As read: **48** °F
